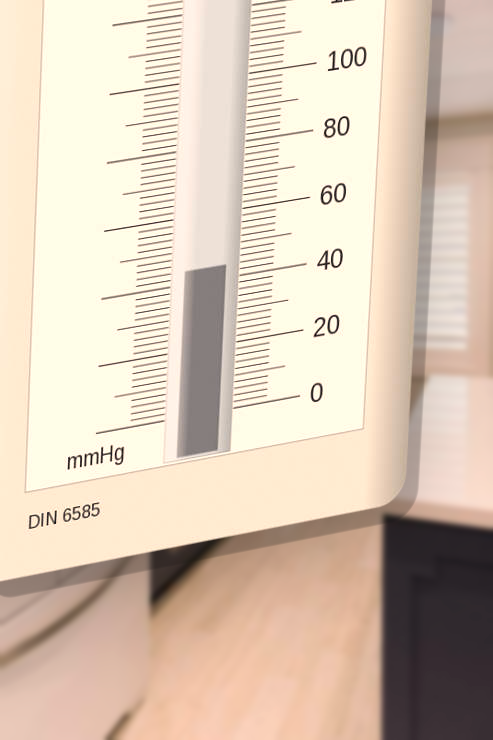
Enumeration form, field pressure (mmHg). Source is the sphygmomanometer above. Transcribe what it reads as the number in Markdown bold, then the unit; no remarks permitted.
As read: **44** mmHg
